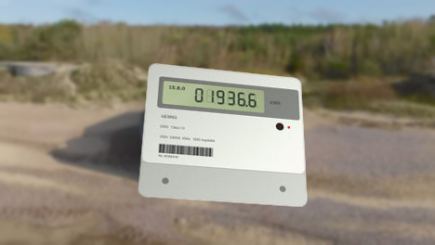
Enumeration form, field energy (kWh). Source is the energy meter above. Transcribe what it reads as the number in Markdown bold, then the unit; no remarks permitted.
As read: **1936.6** kWh
